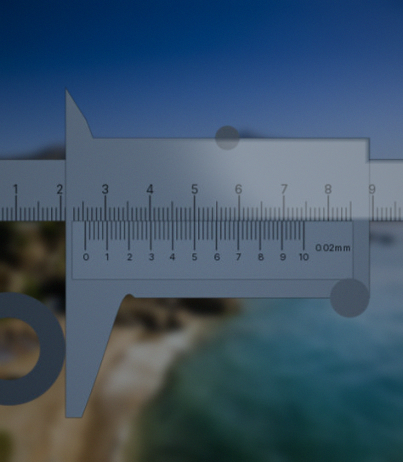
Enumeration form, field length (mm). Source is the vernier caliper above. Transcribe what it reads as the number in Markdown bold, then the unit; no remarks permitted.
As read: **25.5** mm
